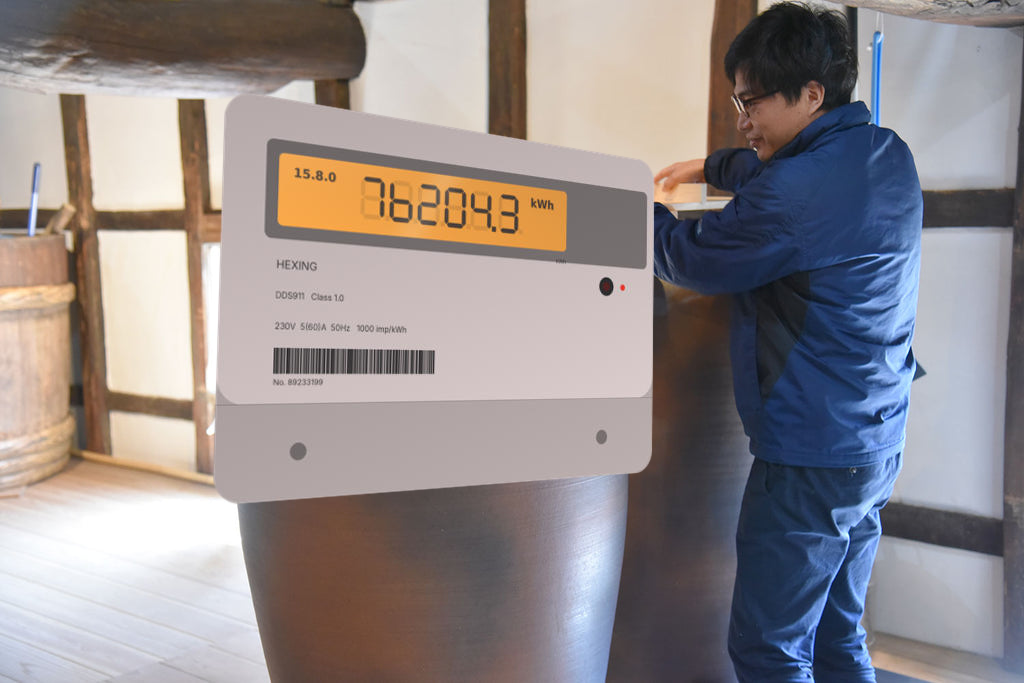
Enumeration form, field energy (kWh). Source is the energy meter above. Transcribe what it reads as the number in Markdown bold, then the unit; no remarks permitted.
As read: **76204.3** kWh
